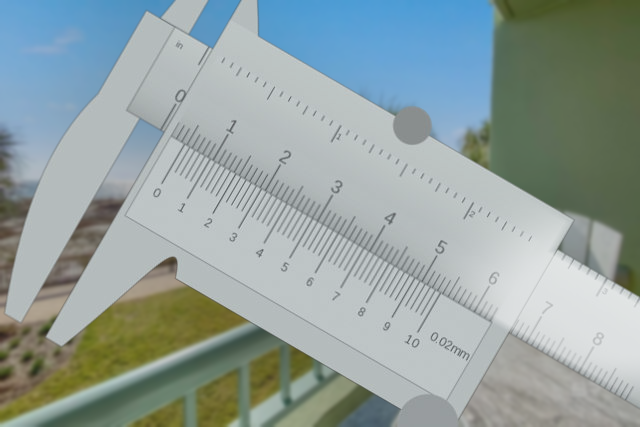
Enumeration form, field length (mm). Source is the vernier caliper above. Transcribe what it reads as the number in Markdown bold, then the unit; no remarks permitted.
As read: **4.6** mm
